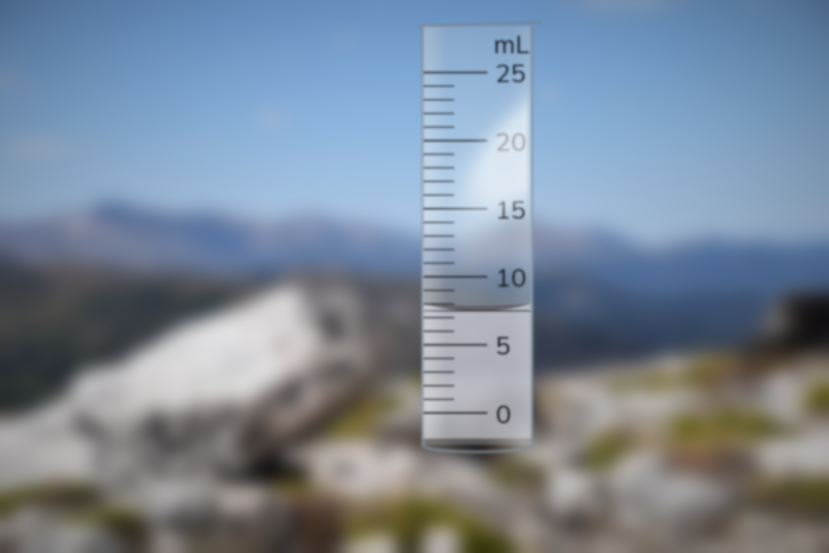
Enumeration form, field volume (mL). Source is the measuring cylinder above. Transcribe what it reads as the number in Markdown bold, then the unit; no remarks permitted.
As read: **7.5** mL
